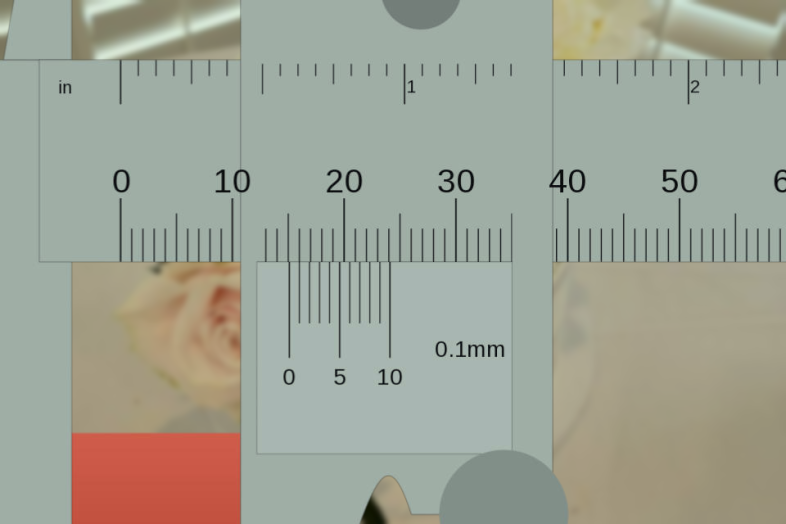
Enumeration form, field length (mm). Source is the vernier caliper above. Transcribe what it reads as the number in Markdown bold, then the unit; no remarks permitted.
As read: **15.1** mm
